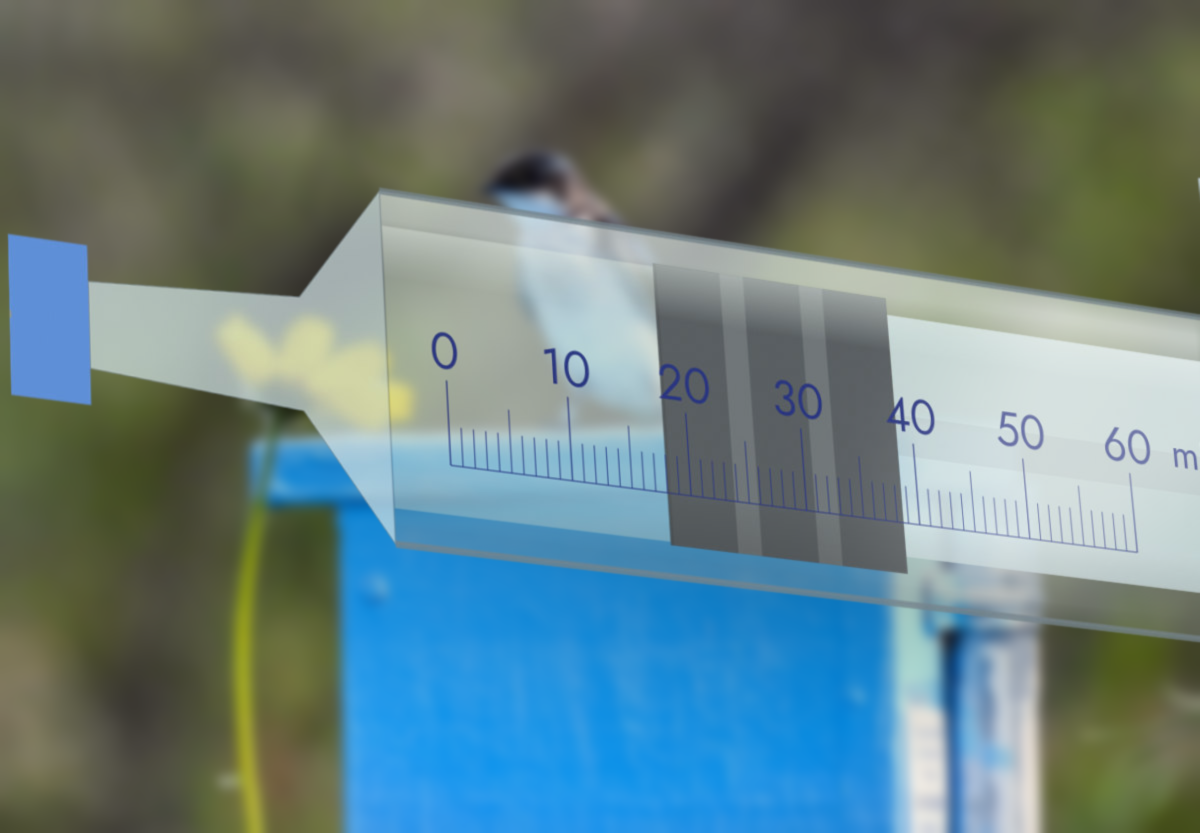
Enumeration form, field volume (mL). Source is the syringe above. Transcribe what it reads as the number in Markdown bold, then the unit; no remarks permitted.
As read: **18** mL
